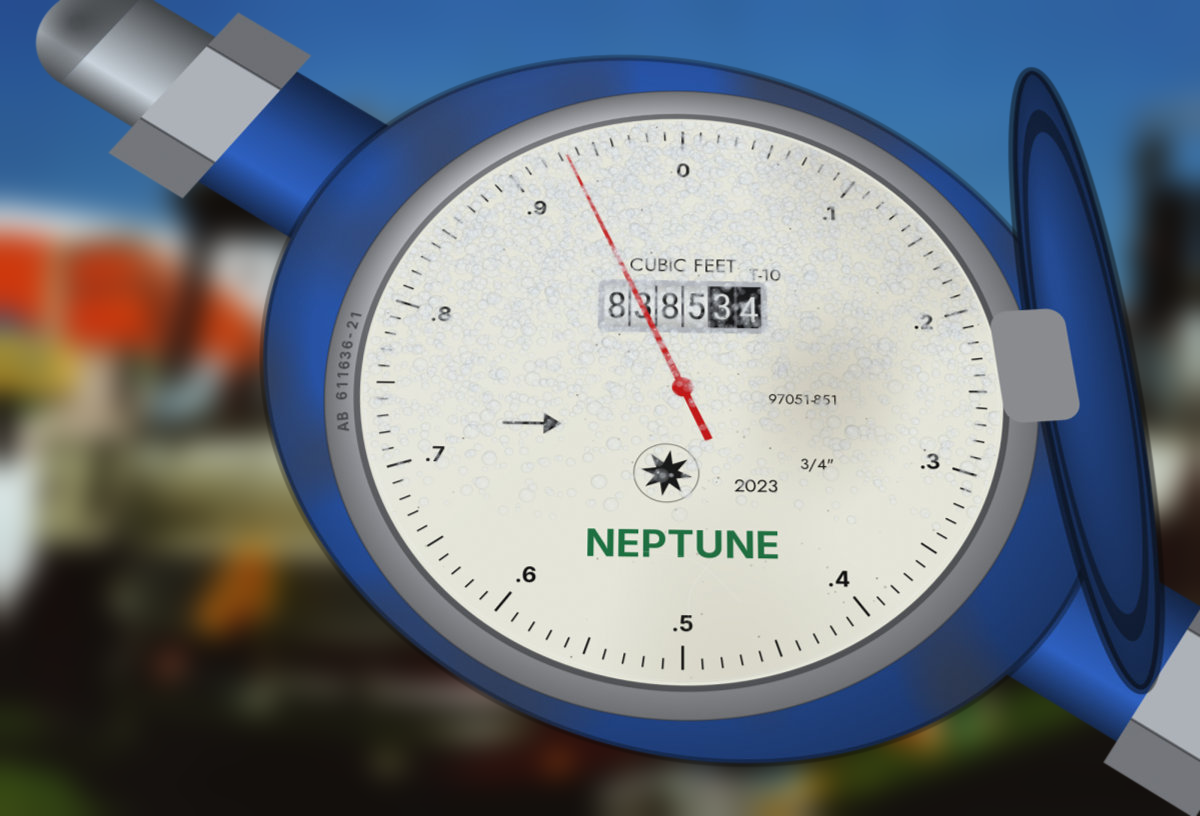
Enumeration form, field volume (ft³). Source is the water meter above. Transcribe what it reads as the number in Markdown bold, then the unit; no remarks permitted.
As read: **838533.93** ft³
